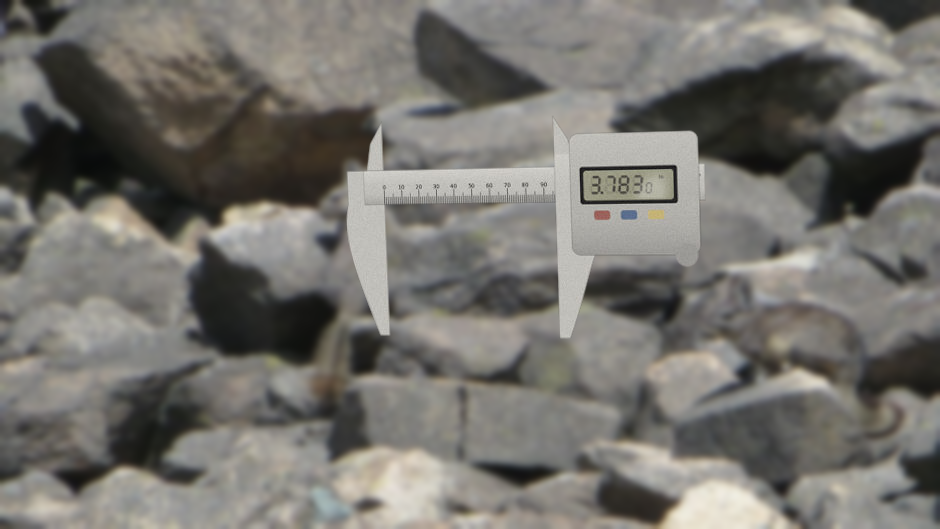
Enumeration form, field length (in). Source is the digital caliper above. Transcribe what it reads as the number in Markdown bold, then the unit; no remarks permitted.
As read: **3.7830** in
